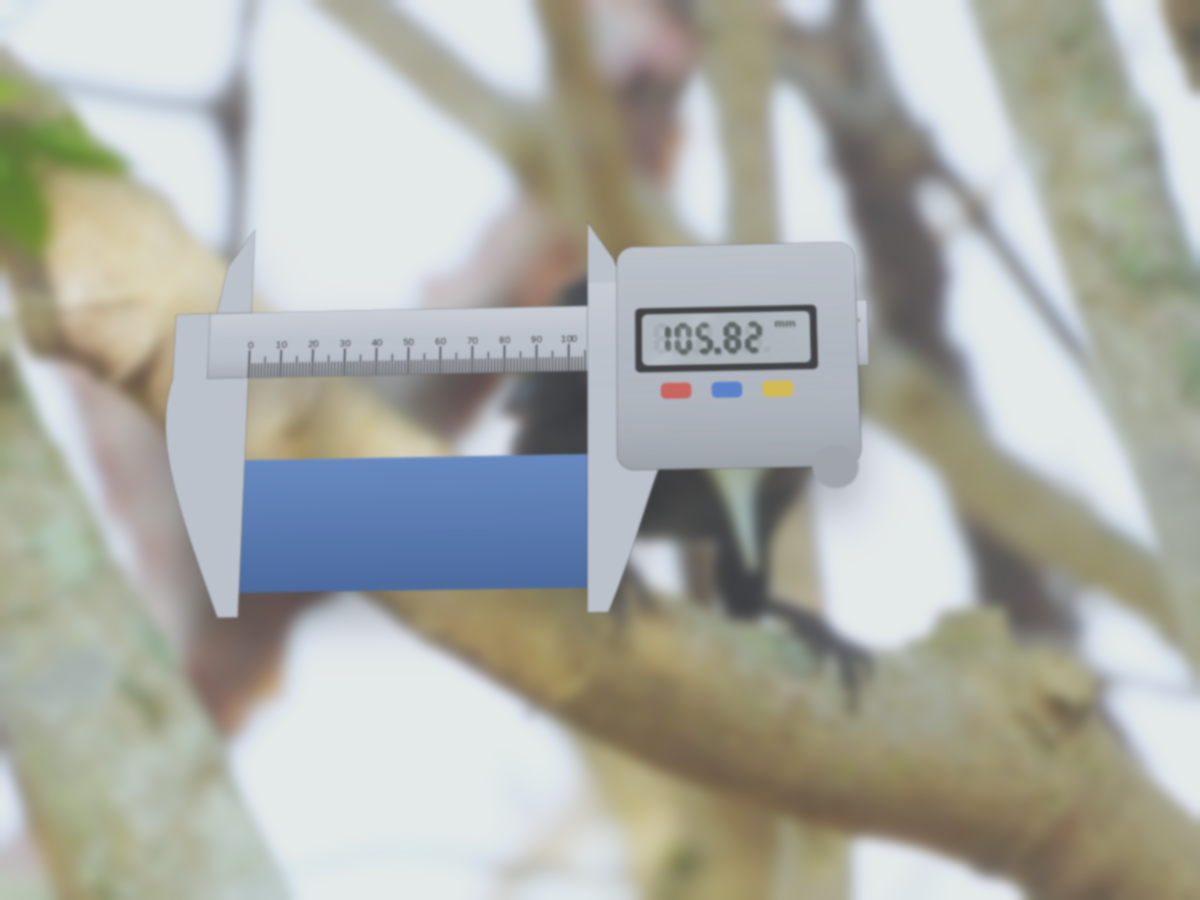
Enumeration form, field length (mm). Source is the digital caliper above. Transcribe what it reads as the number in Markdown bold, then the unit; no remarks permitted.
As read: **105.82** mm
